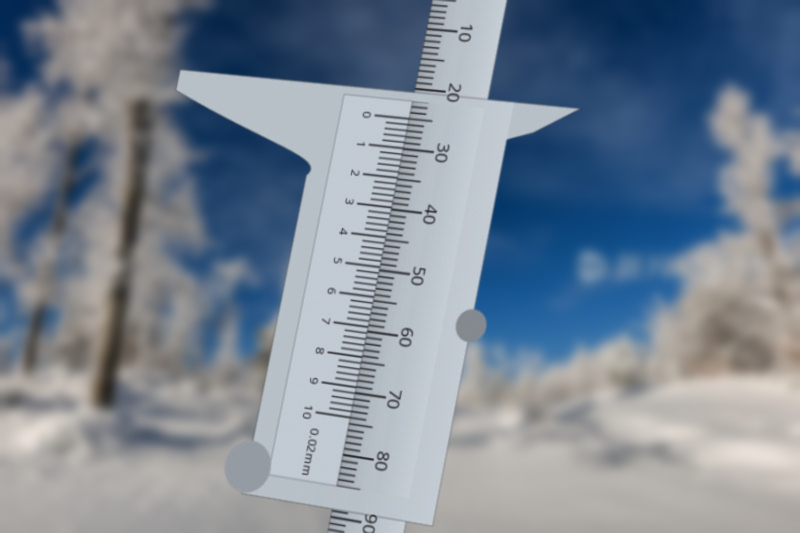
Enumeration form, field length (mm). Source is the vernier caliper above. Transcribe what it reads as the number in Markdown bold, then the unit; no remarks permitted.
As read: **25.0** mm
